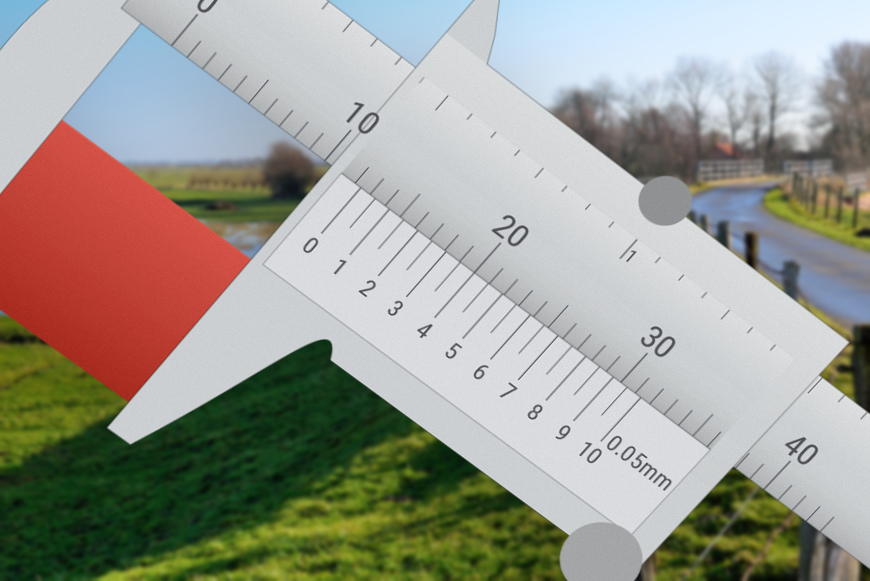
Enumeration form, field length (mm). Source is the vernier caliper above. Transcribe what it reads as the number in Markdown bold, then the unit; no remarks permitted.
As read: **12.4** mm
